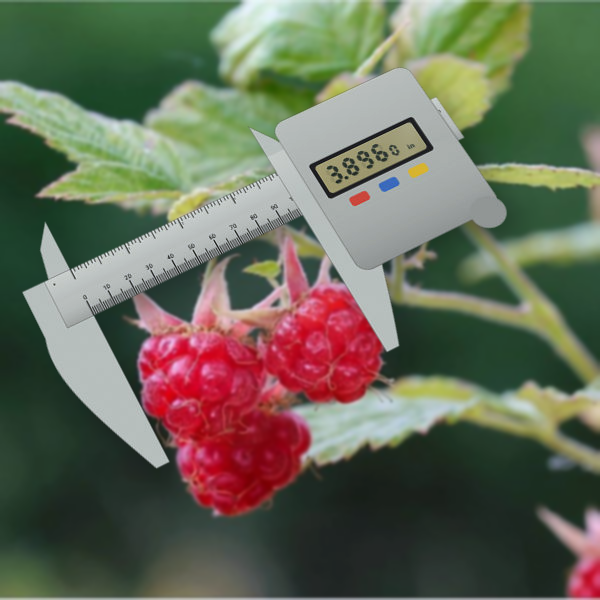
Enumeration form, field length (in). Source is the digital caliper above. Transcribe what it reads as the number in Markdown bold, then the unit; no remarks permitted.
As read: **3.8960** in
